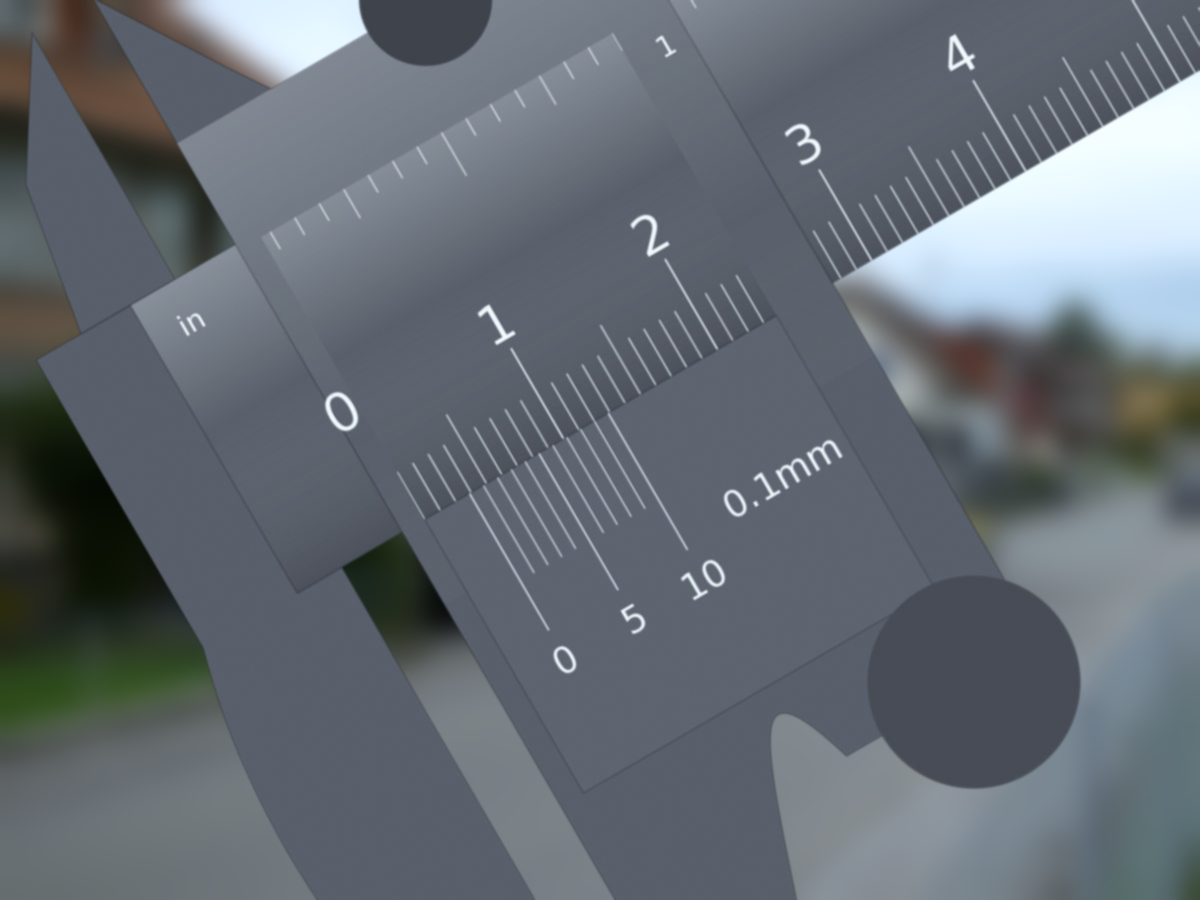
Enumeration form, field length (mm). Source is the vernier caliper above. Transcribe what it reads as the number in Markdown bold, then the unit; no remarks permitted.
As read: **3.9** mm
